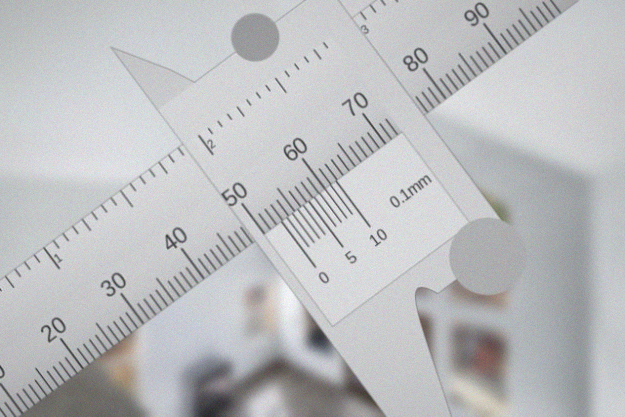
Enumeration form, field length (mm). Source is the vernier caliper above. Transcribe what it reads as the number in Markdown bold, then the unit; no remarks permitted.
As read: **52.8** mm
